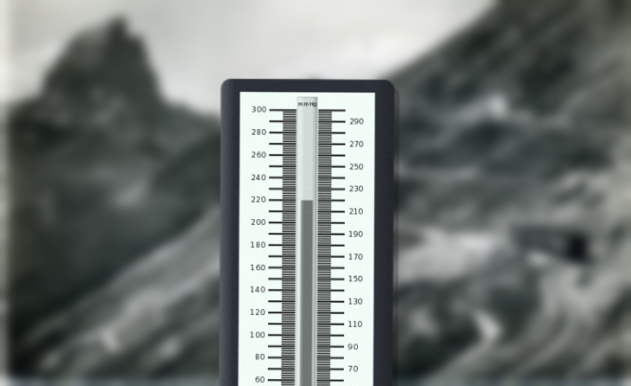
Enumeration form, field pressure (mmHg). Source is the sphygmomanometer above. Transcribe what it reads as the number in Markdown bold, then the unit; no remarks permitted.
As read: **220** mmHg
